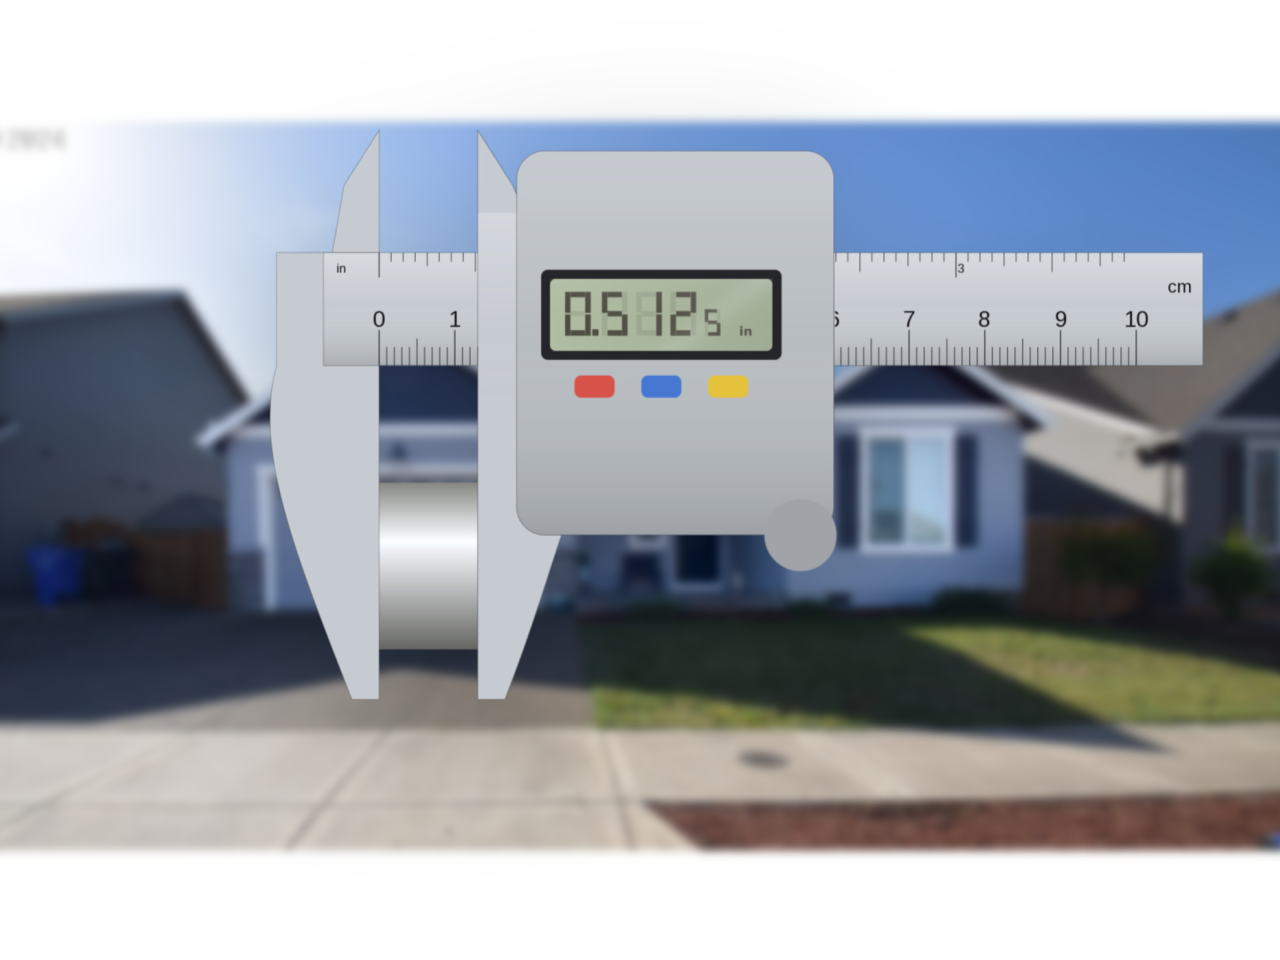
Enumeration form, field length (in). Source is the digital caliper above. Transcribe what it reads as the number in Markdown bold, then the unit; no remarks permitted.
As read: **0.5125** in
